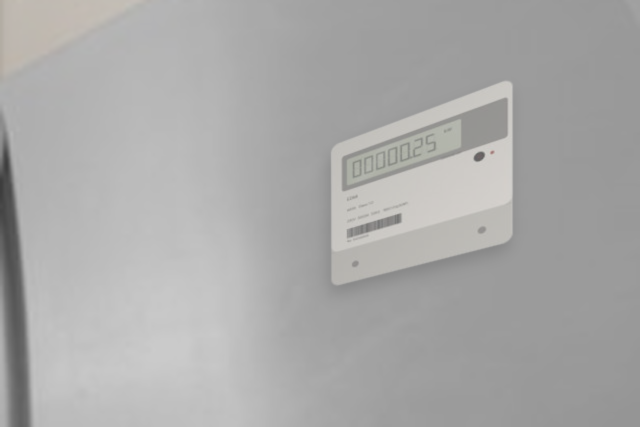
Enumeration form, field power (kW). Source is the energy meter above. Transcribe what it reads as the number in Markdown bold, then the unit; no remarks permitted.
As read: **0.25** kW
